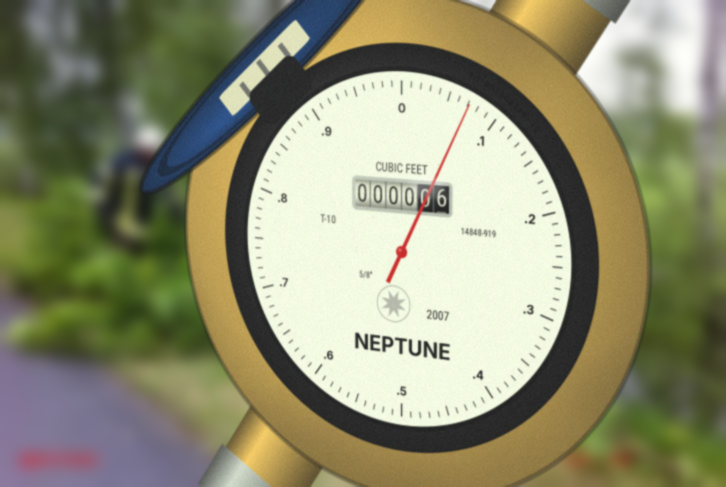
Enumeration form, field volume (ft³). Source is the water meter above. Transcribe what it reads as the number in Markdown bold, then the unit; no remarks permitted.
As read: **6.07** ft³
